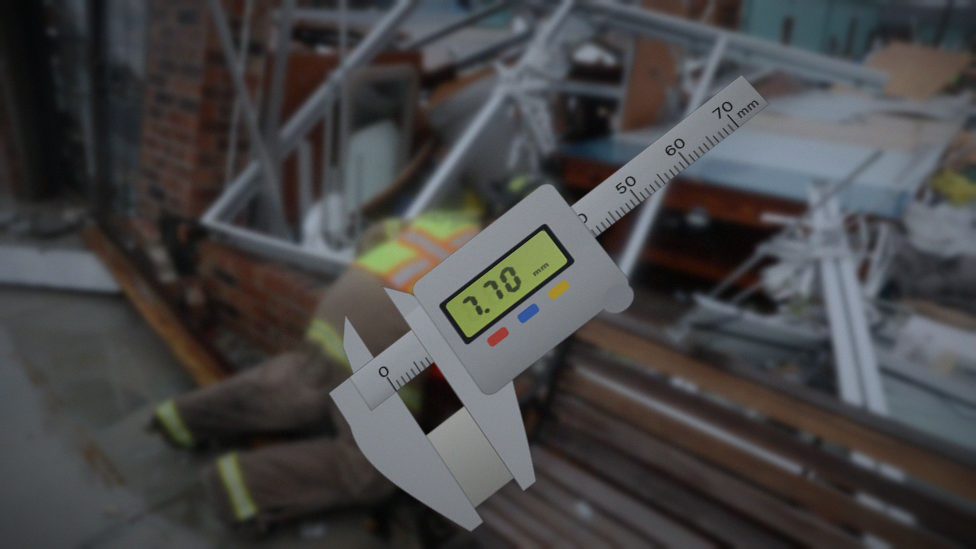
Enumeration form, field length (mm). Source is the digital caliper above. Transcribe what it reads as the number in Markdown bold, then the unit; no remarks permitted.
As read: **7.70** mm
